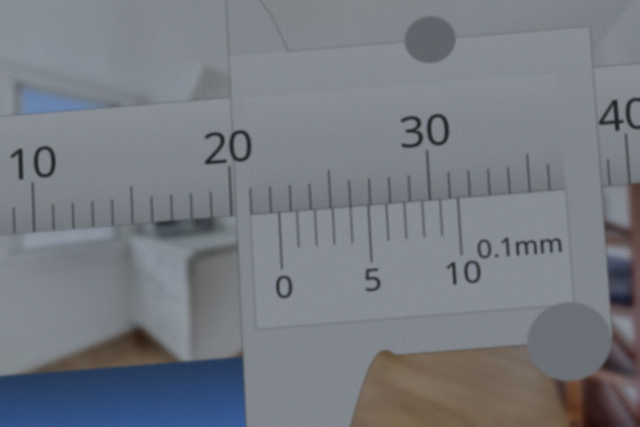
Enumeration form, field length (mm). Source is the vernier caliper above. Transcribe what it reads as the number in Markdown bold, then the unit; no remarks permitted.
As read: **22.4** mm
